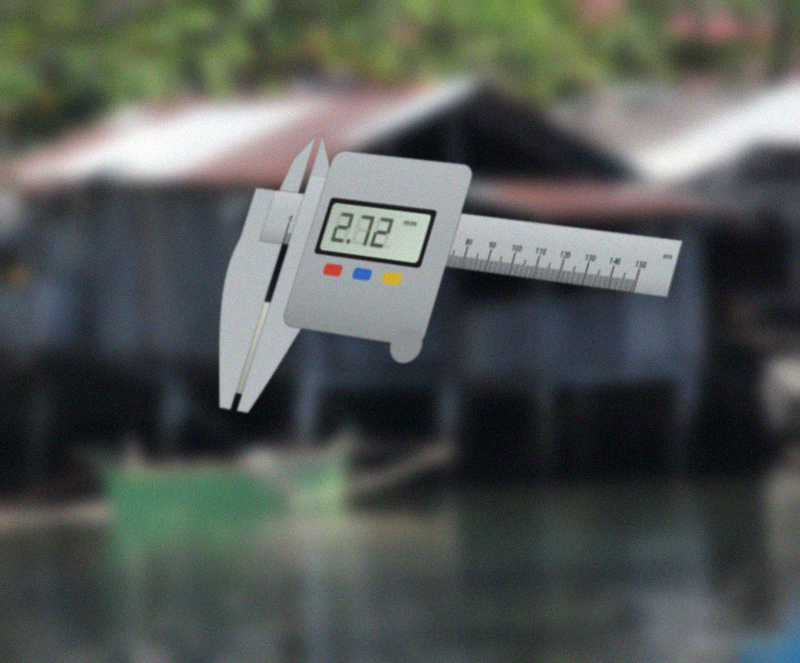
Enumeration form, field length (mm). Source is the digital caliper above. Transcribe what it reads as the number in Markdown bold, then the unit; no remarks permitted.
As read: **2.72** mm
